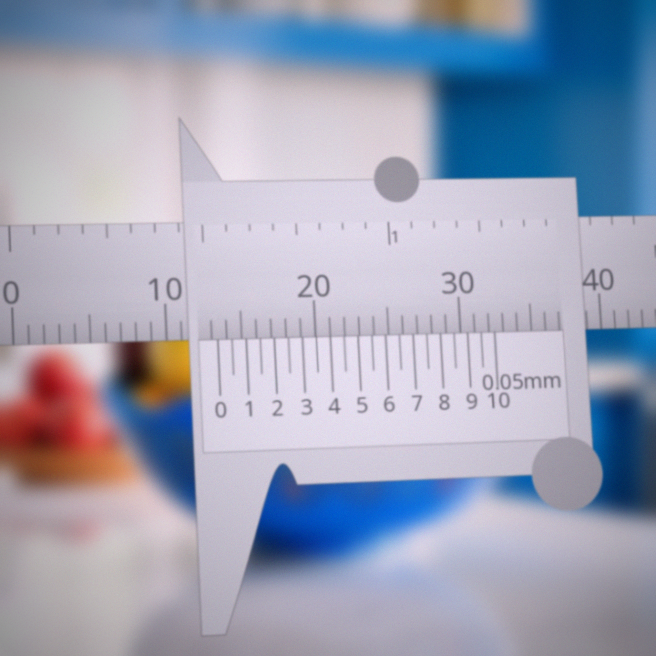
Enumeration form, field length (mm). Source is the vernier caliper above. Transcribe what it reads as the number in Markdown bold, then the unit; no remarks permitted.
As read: **13.4** mm
